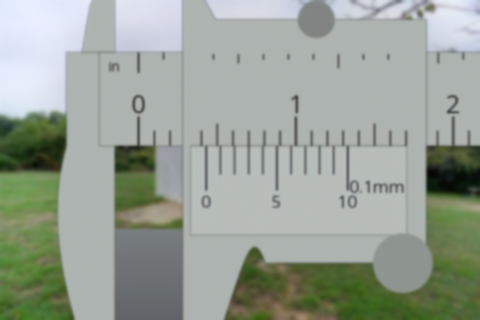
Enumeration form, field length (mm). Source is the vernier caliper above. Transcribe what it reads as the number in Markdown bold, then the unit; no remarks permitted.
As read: **4.3** mm
